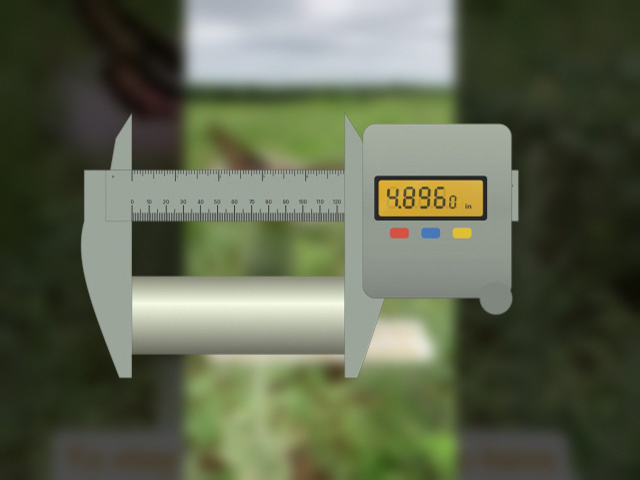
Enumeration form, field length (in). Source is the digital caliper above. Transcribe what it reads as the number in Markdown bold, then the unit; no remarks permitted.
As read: **4.8960** in
